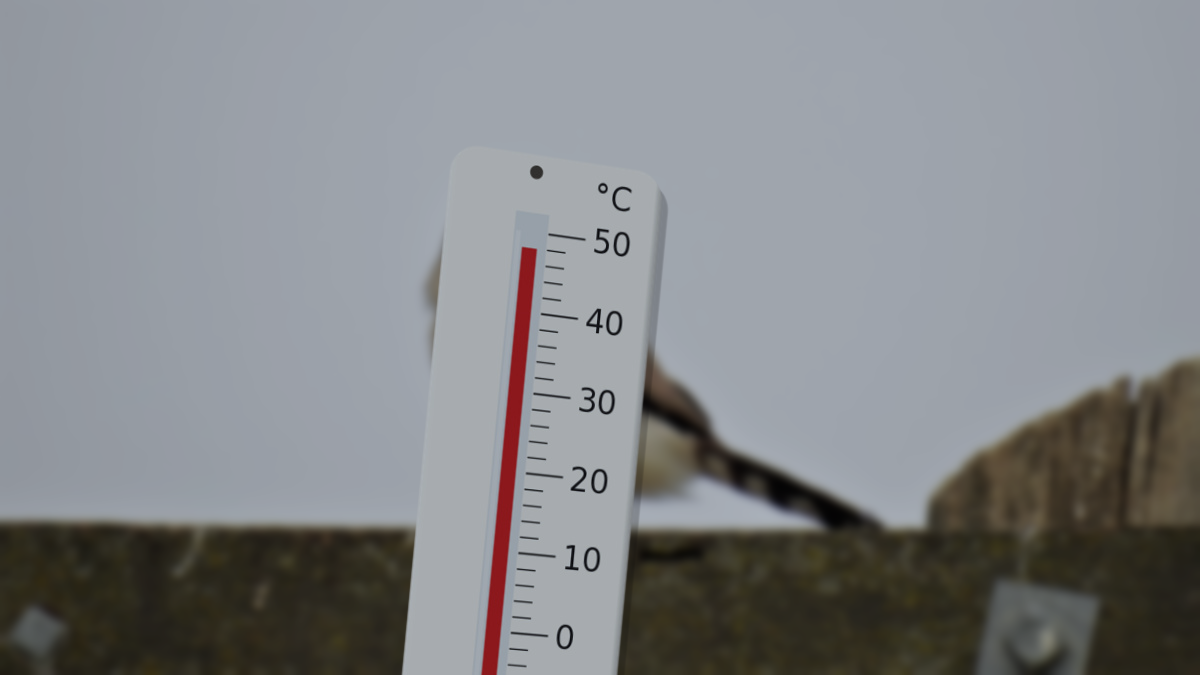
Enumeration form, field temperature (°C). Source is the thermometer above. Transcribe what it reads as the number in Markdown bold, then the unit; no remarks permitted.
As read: **48** °C
